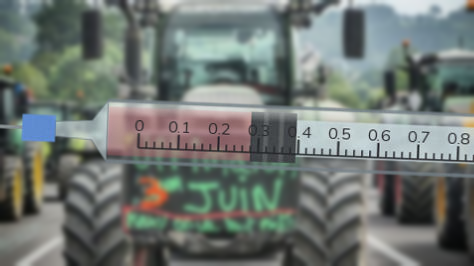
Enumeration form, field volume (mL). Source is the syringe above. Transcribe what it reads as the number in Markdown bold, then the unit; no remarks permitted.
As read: **0.28** mL
